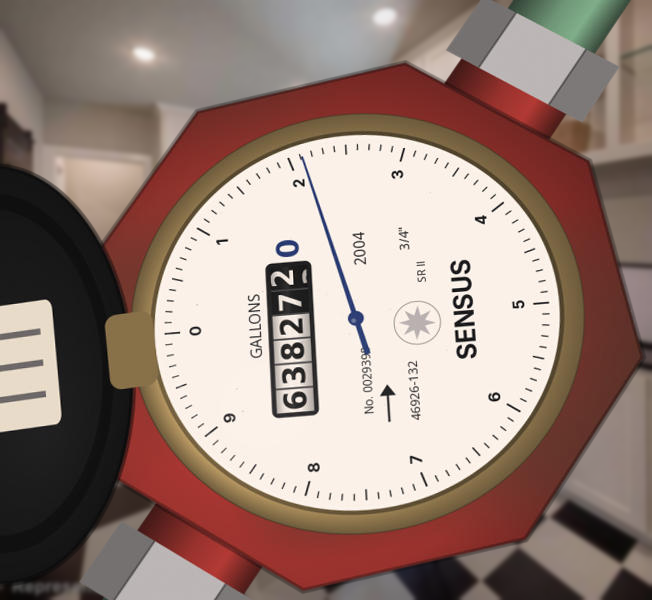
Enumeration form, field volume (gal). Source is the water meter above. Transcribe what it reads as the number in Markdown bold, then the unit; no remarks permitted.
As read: **6382722.1** gal
